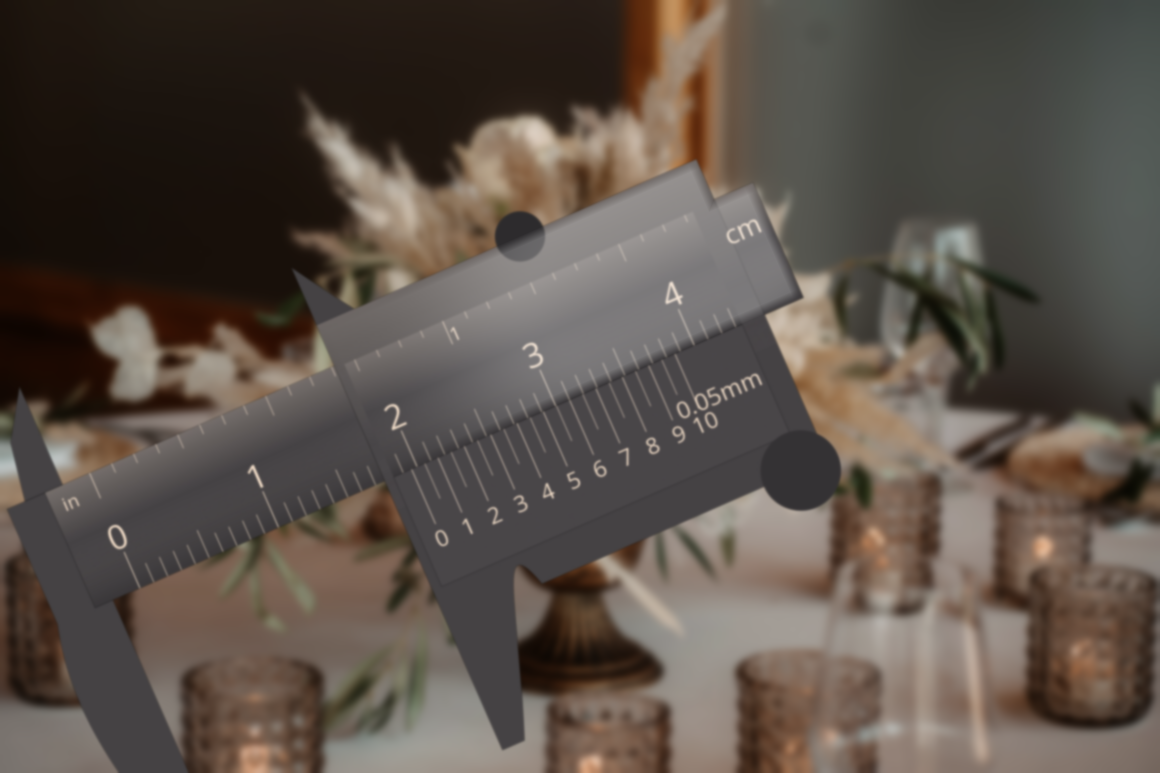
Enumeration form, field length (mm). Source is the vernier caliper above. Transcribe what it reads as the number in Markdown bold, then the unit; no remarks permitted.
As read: **19.6** mm
